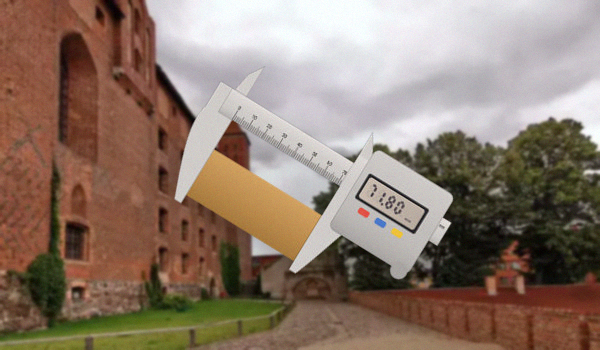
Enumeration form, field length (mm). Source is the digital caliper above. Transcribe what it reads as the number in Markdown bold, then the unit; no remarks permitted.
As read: **71.80** mm
